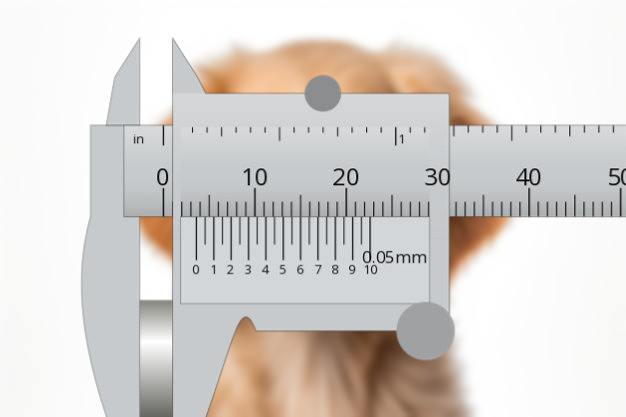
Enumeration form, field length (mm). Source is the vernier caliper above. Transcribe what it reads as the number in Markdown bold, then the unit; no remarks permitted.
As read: **3.6** mm
